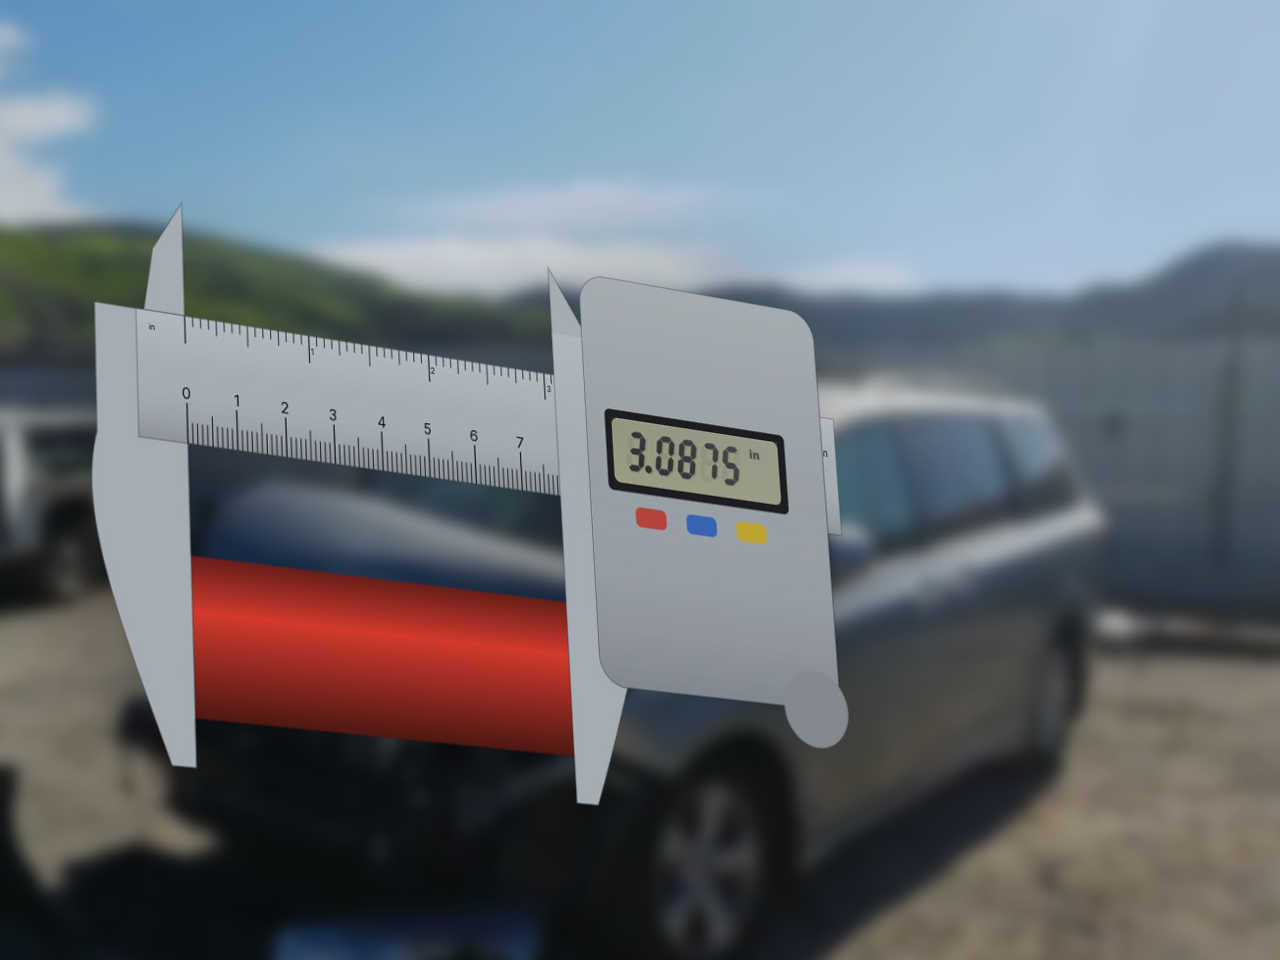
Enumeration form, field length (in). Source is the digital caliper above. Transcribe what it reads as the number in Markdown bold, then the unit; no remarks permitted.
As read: **3.0875** in
